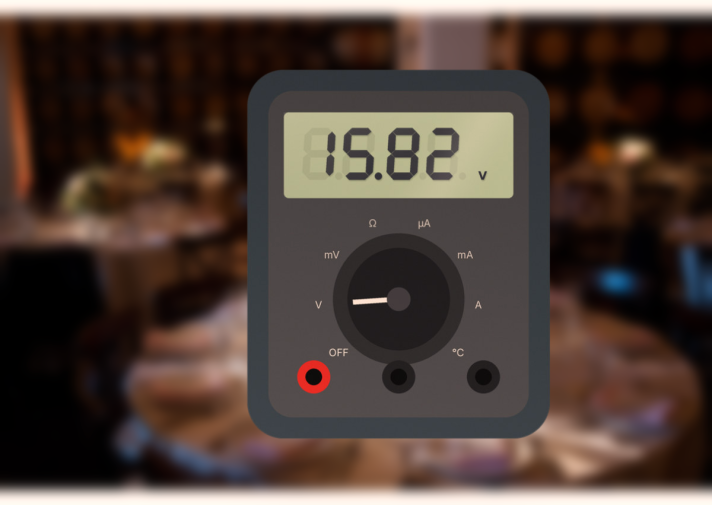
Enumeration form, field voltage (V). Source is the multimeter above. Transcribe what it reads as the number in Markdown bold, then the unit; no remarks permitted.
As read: **15.82** V
